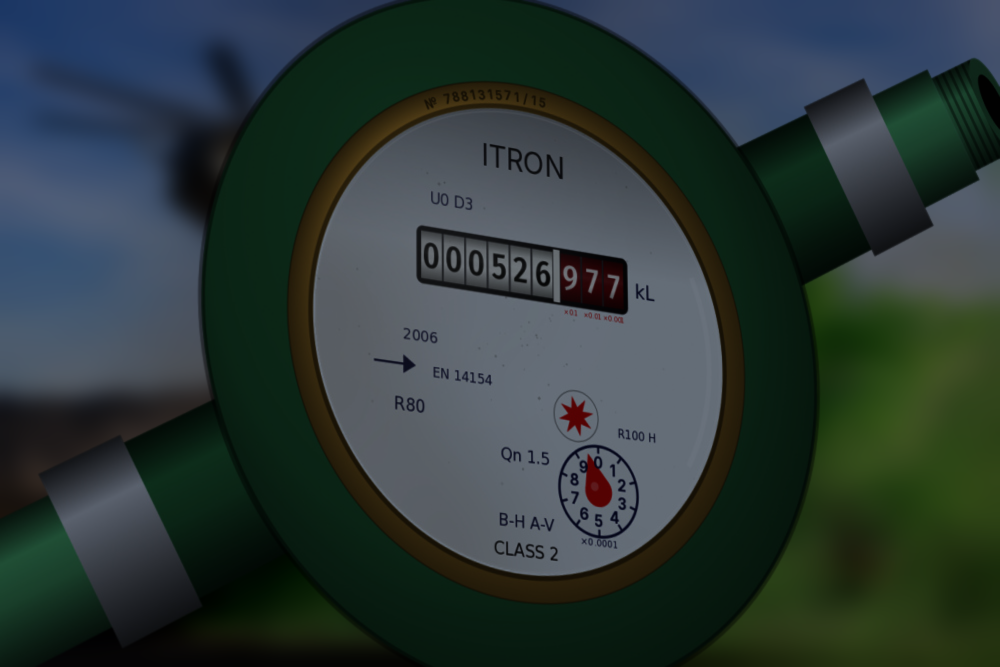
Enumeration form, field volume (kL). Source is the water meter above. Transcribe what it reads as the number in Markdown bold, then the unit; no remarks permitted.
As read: **526.9769** kL
